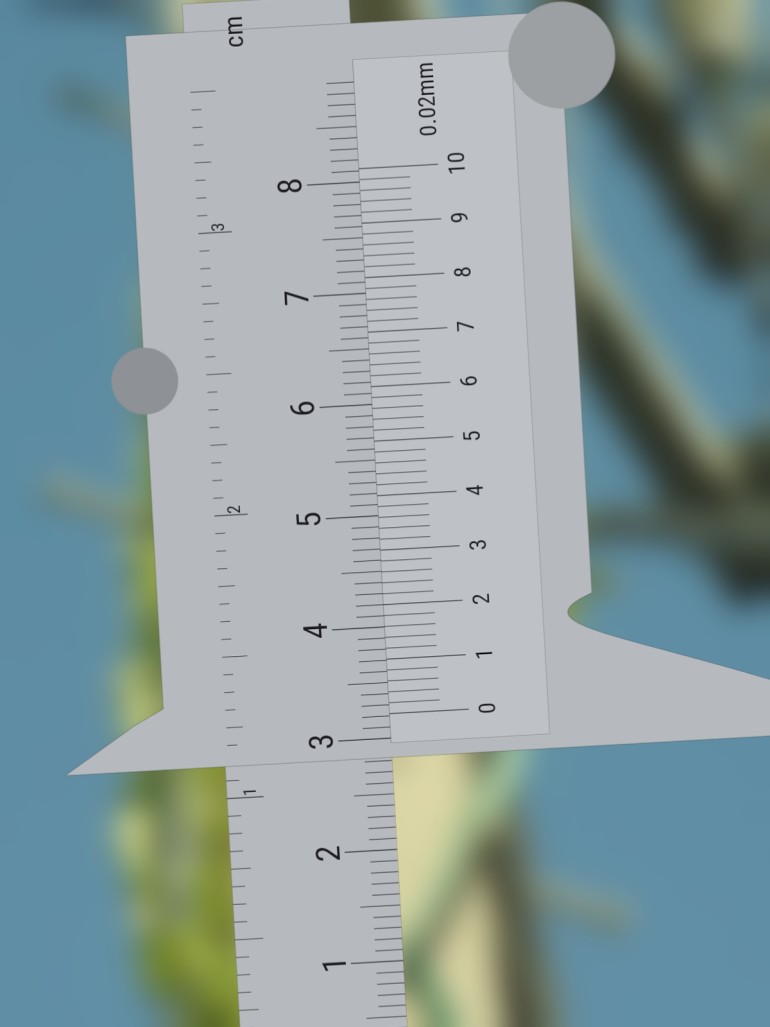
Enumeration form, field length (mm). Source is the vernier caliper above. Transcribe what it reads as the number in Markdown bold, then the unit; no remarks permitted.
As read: **32.2** mm
